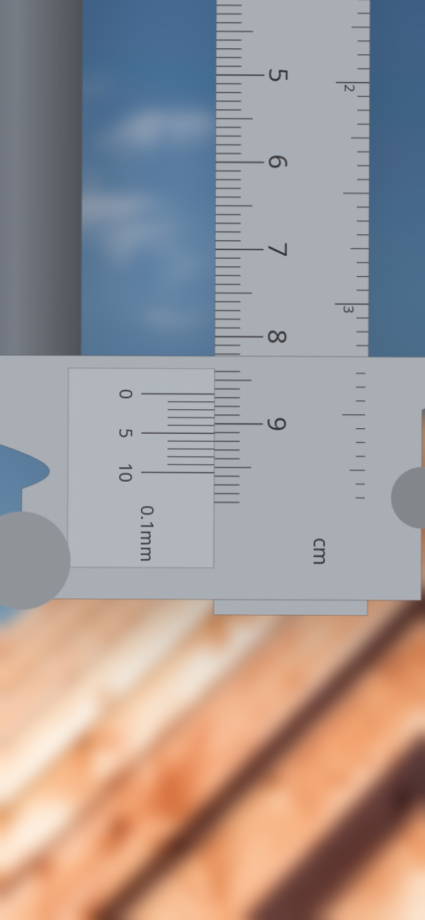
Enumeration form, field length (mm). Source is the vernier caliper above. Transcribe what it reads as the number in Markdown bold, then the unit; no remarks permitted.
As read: **86.6** mm
